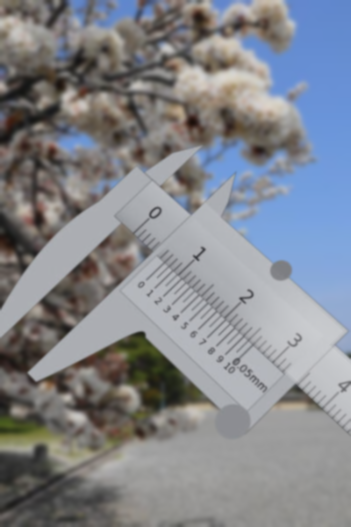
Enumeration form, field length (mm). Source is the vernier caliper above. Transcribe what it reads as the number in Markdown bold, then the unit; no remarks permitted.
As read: **7.0** mm
